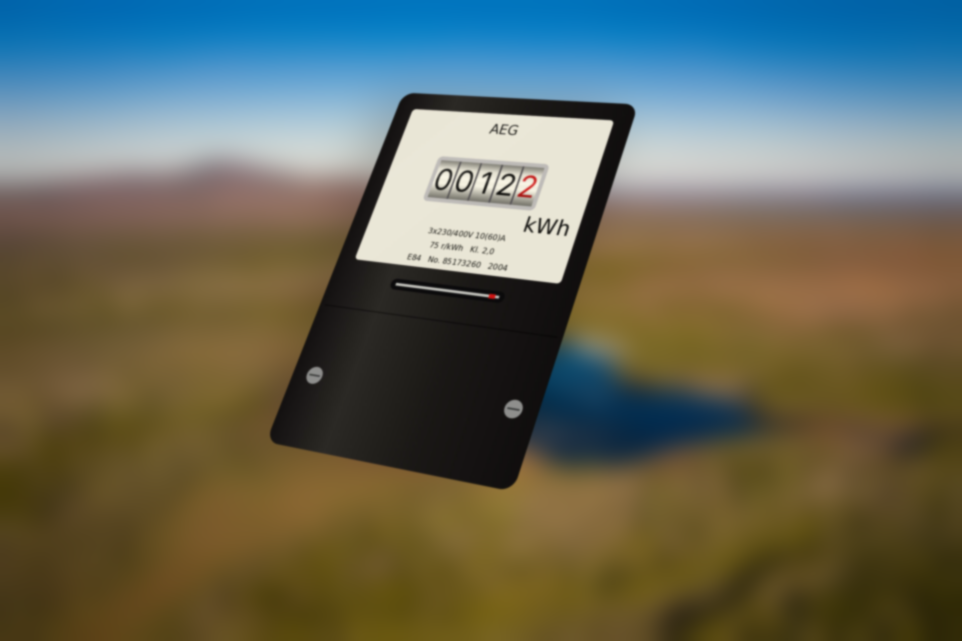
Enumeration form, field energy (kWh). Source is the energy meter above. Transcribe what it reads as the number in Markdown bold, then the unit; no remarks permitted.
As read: **12.2** kWh
